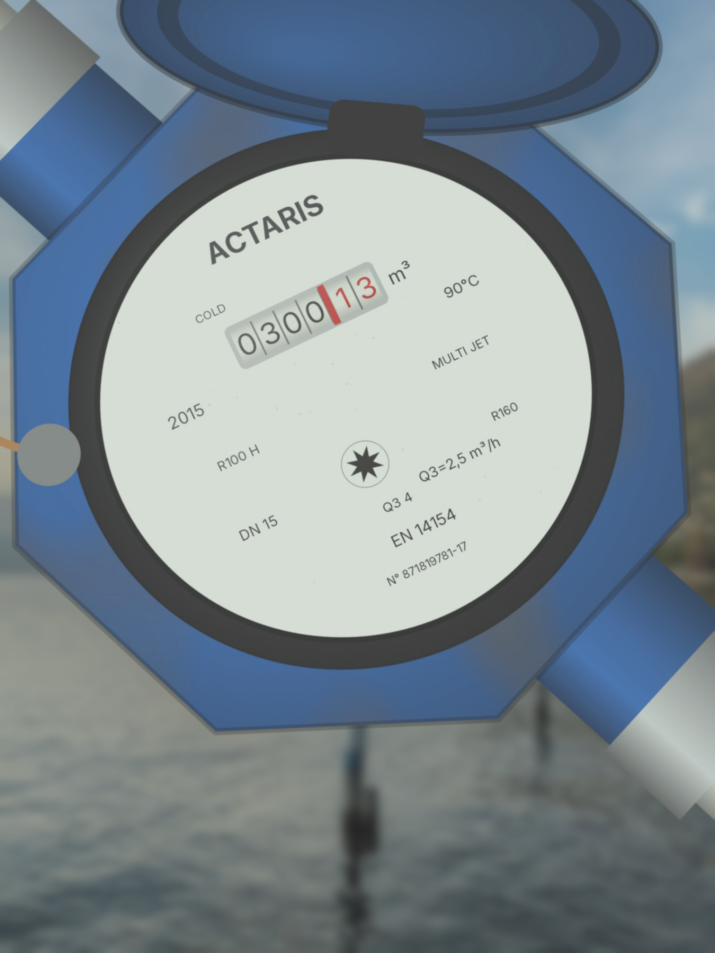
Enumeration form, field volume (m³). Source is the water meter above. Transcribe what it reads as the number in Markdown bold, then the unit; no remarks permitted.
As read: **300.13** m³
